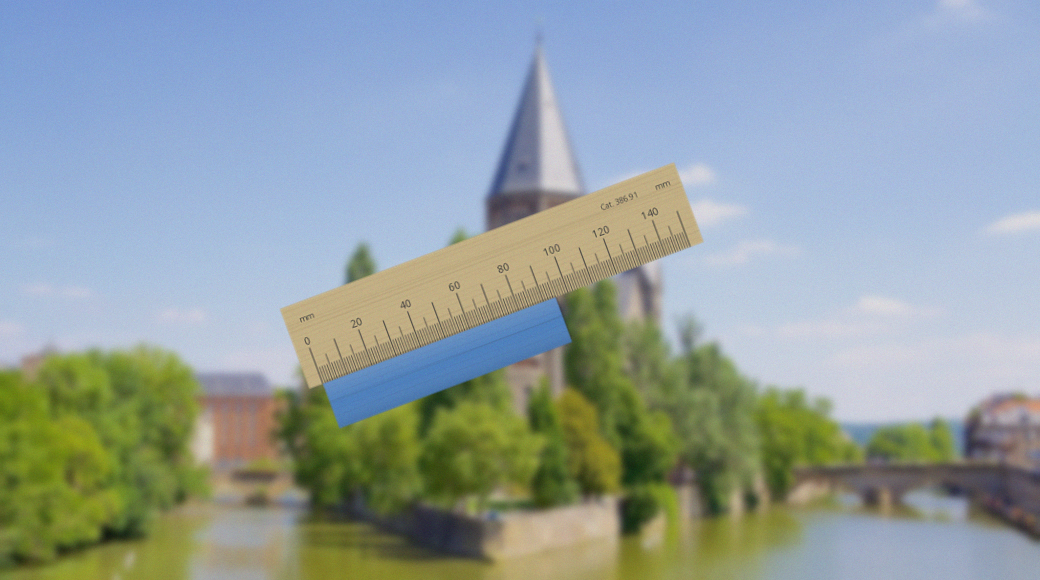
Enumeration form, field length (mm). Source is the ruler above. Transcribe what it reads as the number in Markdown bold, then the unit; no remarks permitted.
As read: **95** mm
